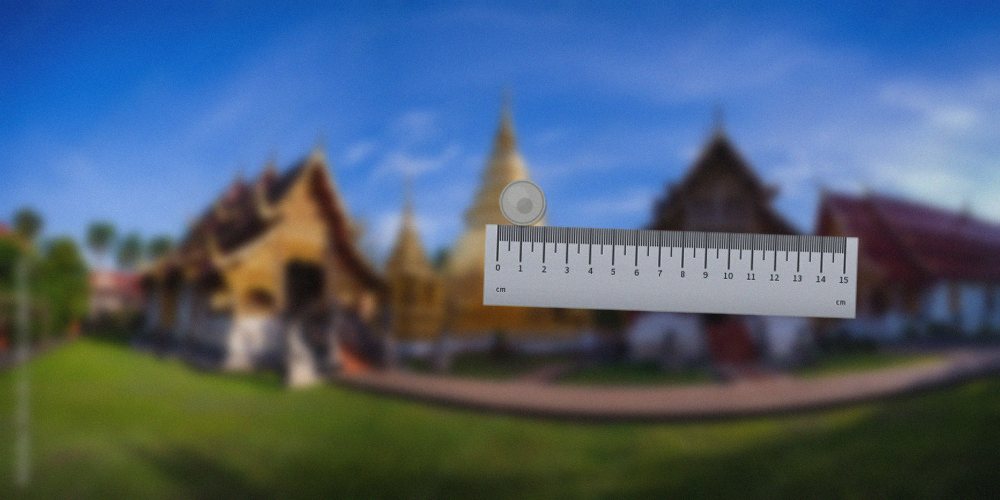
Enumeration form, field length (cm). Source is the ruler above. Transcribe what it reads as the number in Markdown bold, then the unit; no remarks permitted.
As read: **2** cm
